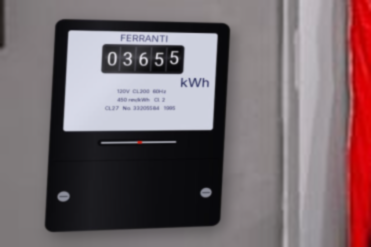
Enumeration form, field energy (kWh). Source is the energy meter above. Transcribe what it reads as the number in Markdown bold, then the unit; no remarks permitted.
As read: **3655** kWh
